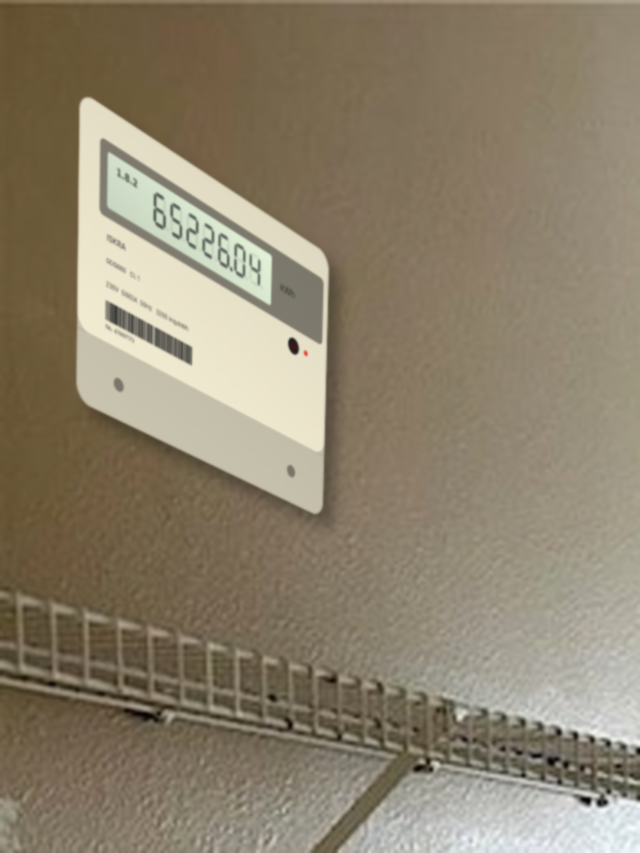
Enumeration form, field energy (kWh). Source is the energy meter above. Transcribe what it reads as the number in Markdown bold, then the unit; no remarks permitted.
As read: **65226.04** kWh
